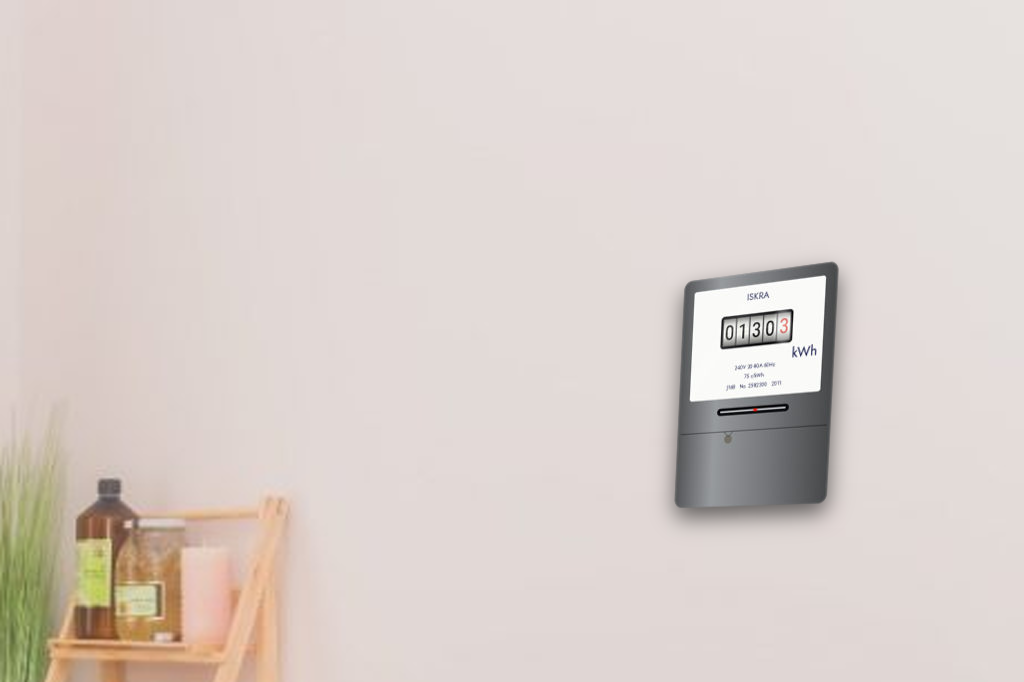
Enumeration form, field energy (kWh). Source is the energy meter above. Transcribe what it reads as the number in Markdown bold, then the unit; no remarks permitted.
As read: **130.3** kWh
